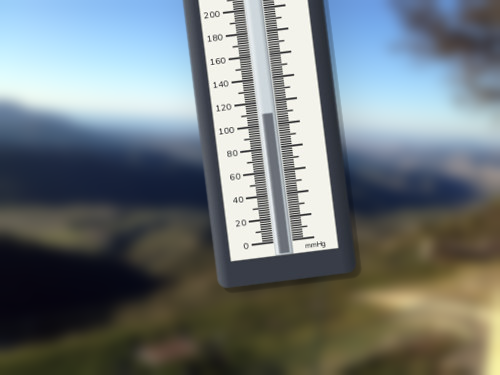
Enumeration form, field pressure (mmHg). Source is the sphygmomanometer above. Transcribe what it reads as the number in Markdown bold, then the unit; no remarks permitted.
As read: **110** mmHg
